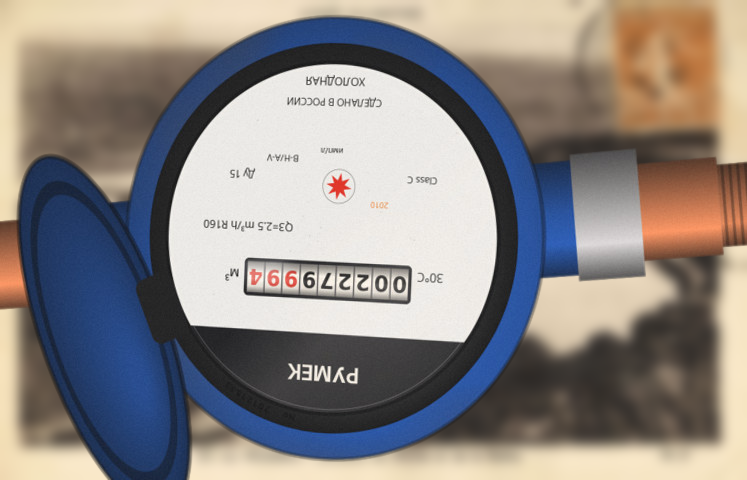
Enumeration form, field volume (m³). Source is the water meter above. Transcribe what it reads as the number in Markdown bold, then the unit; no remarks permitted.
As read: **2279.994** m³
